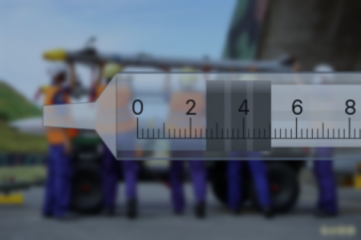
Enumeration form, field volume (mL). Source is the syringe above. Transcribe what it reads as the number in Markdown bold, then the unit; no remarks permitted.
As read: **2.6** mL
